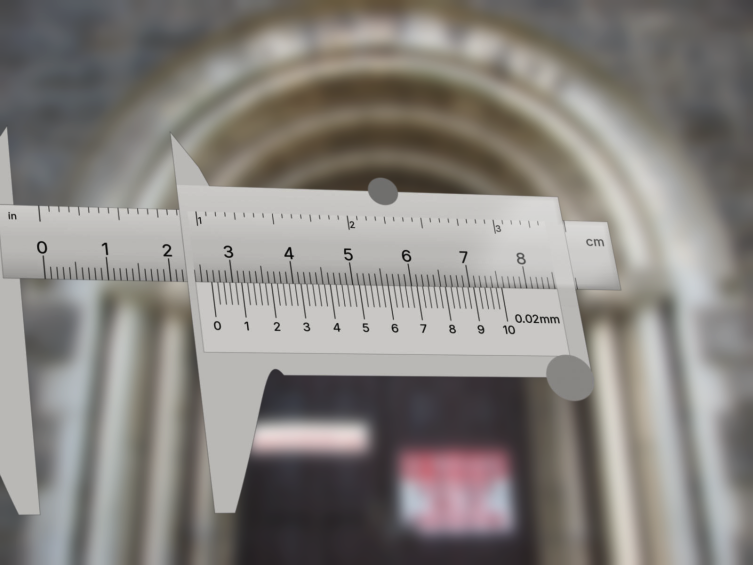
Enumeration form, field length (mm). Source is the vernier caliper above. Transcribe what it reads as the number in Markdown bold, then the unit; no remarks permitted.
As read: **26.6** mm
